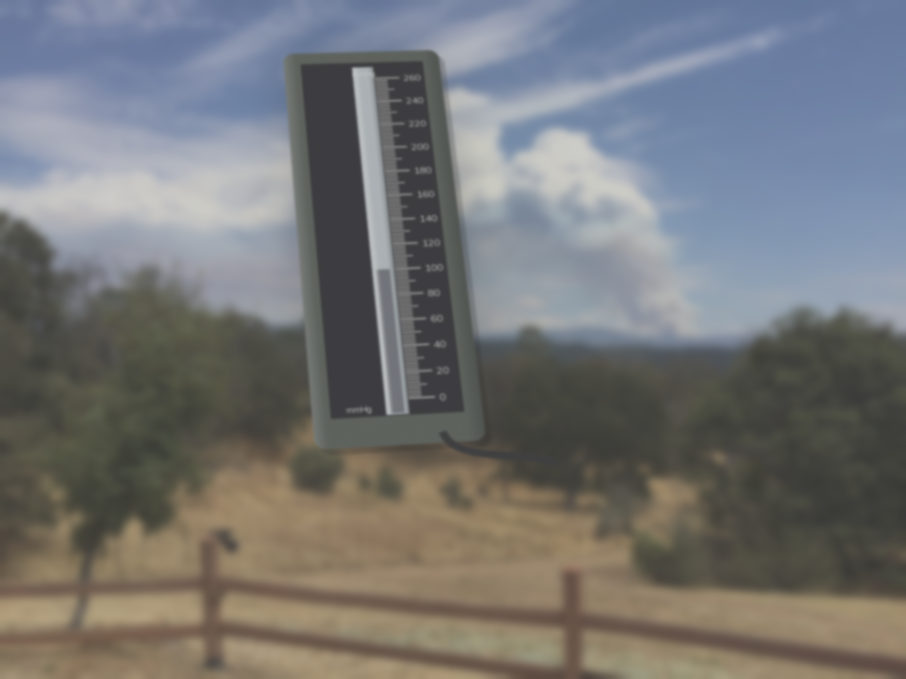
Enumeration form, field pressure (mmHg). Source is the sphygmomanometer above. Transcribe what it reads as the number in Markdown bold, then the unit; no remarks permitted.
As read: **100** mmHg
